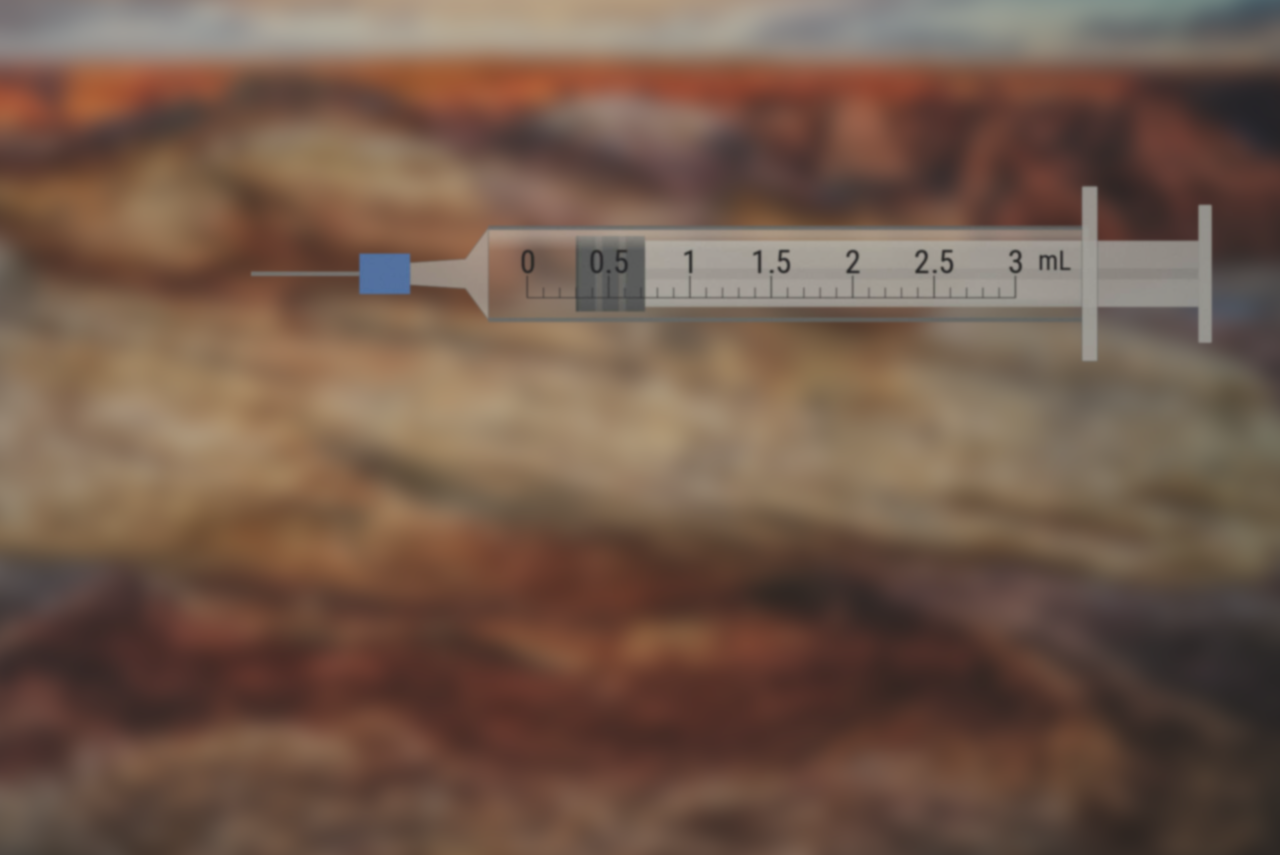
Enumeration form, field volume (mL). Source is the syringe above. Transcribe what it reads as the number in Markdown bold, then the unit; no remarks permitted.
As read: **0.3** mL
